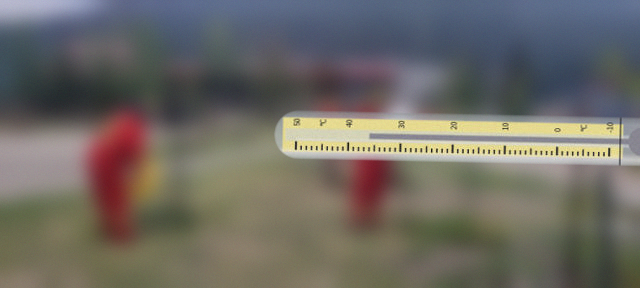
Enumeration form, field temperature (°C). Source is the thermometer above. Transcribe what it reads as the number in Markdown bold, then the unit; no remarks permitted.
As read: **36** °C
